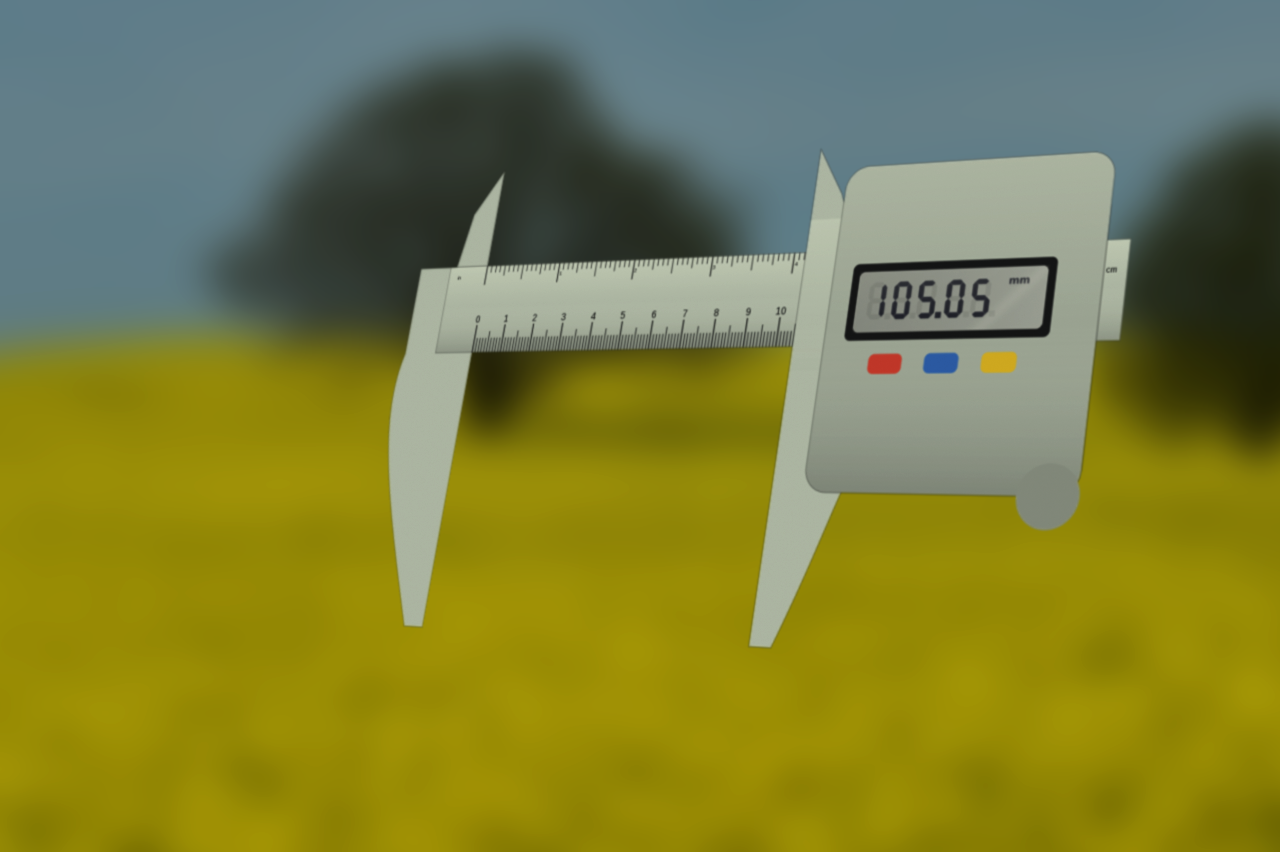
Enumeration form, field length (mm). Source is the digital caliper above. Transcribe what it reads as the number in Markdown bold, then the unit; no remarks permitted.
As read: **105.05** mm
